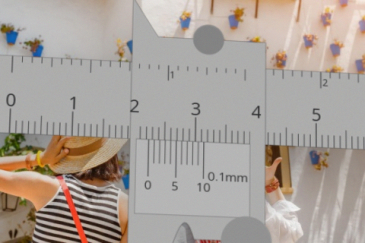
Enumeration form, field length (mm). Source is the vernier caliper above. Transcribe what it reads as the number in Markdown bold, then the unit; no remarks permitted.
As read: **22.4** mm
